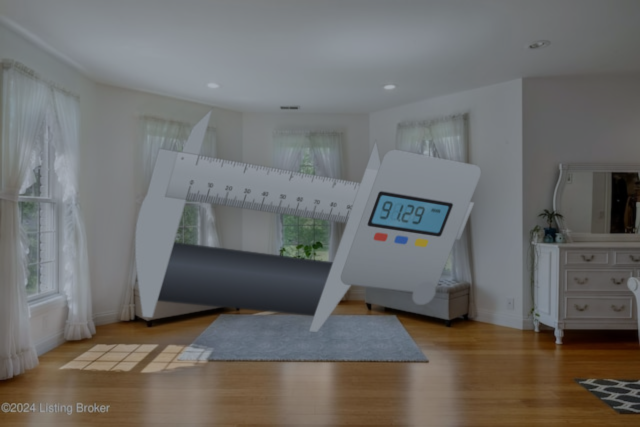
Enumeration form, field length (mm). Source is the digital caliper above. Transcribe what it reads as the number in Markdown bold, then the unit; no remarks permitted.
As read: **91.29** mm
